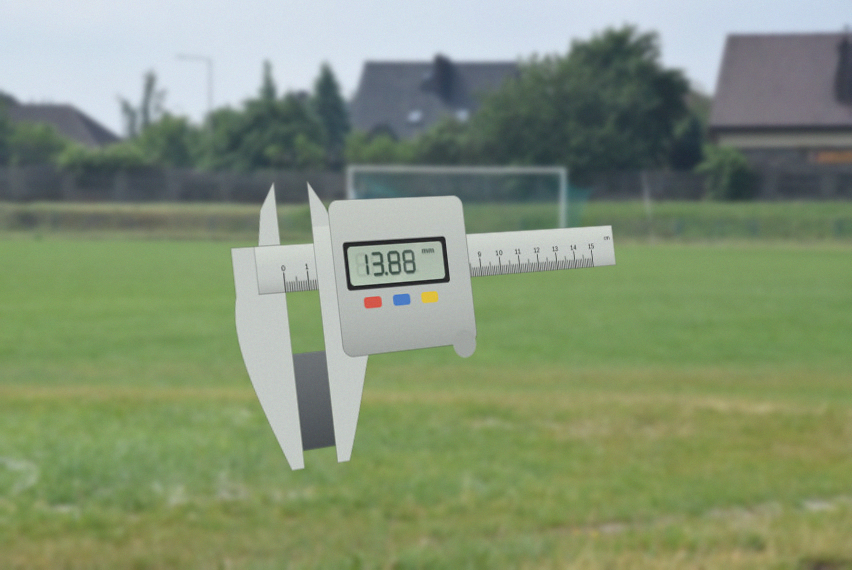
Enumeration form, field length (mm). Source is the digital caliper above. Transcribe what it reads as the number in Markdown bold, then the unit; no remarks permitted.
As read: **13.88** mm
